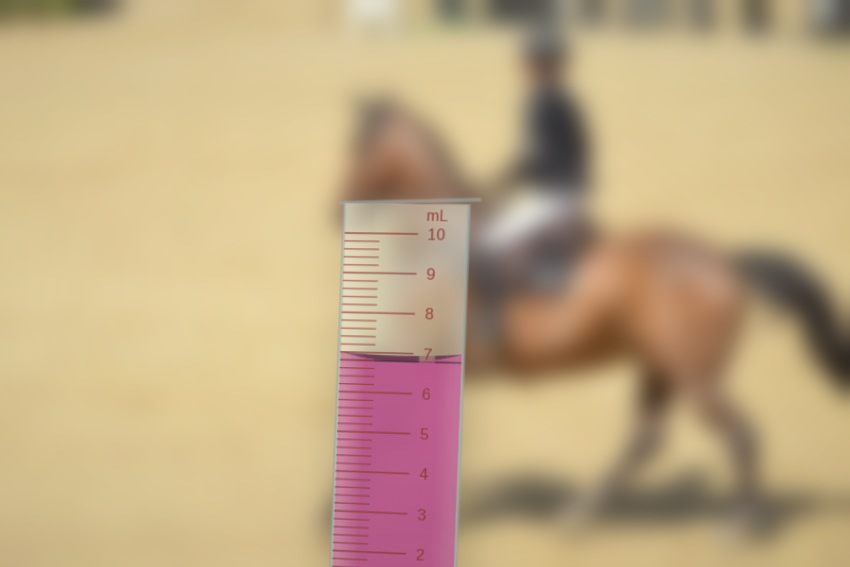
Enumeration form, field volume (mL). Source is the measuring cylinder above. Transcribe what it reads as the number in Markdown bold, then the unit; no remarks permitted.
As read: **6.8** mL
